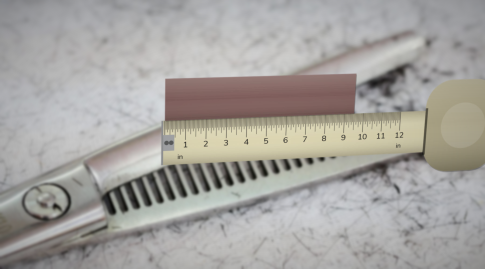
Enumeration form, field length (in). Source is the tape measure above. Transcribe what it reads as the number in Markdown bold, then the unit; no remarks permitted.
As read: **9.5** in
